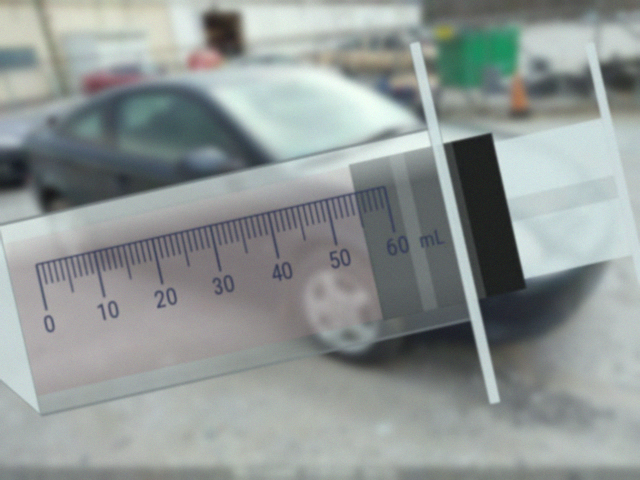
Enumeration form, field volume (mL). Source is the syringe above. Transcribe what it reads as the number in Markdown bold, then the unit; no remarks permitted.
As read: **55** mL
